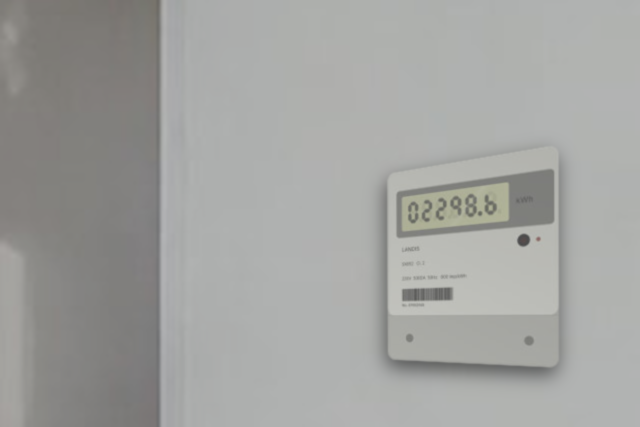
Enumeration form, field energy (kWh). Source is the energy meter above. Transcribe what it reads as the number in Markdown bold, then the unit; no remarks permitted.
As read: **2298.6** kWh
